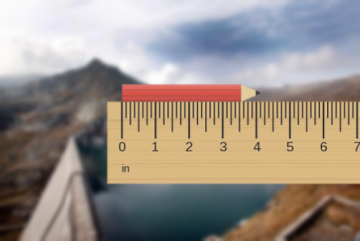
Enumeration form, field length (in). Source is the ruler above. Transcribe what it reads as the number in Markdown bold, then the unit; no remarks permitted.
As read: **4.125** in
